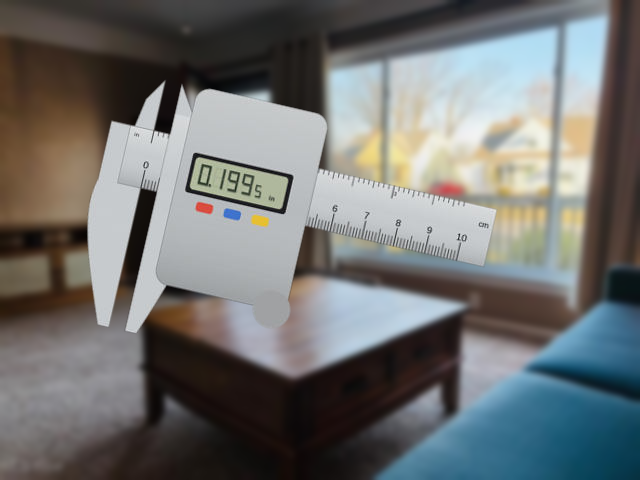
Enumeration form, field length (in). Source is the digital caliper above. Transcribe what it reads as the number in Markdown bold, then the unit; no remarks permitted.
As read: **0.1995** in
